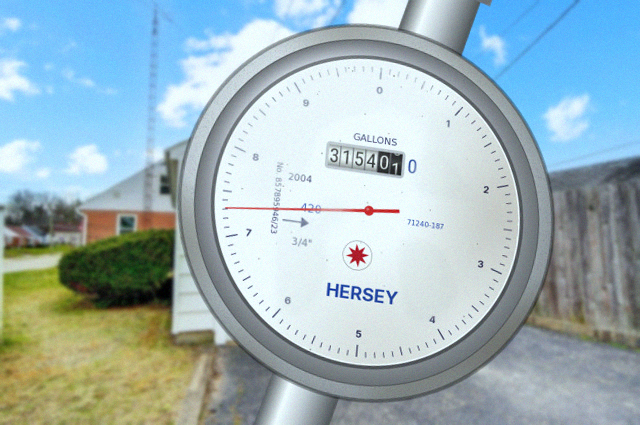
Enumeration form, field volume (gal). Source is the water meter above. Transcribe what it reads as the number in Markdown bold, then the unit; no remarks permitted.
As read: **3154007.3** gal
